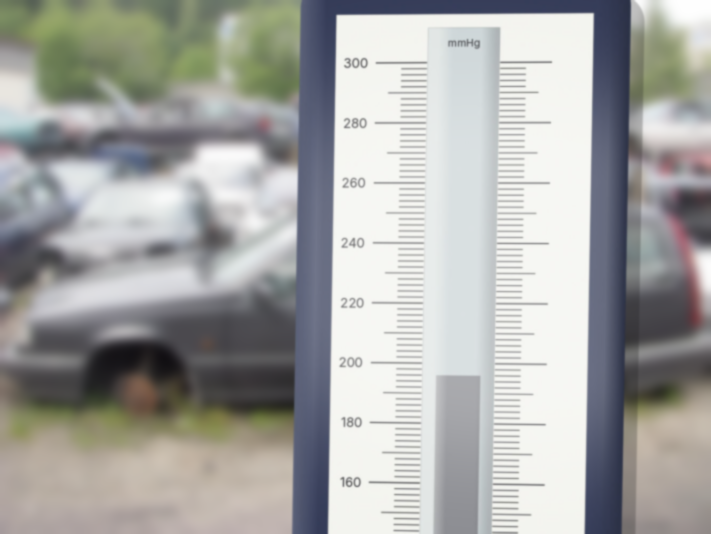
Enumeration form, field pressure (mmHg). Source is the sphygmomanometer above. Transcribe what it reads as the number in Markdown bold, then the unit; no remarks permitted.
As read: **196** mmHg
